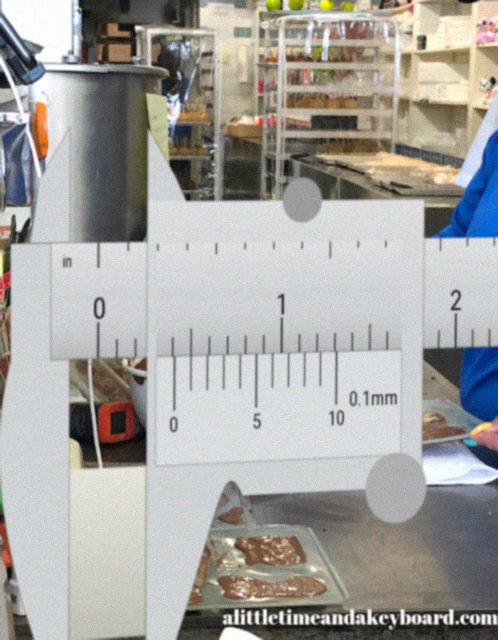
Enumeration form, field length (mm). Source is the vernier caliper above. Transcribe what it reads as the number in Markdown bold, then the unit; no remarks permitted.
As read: **4.1** mm
